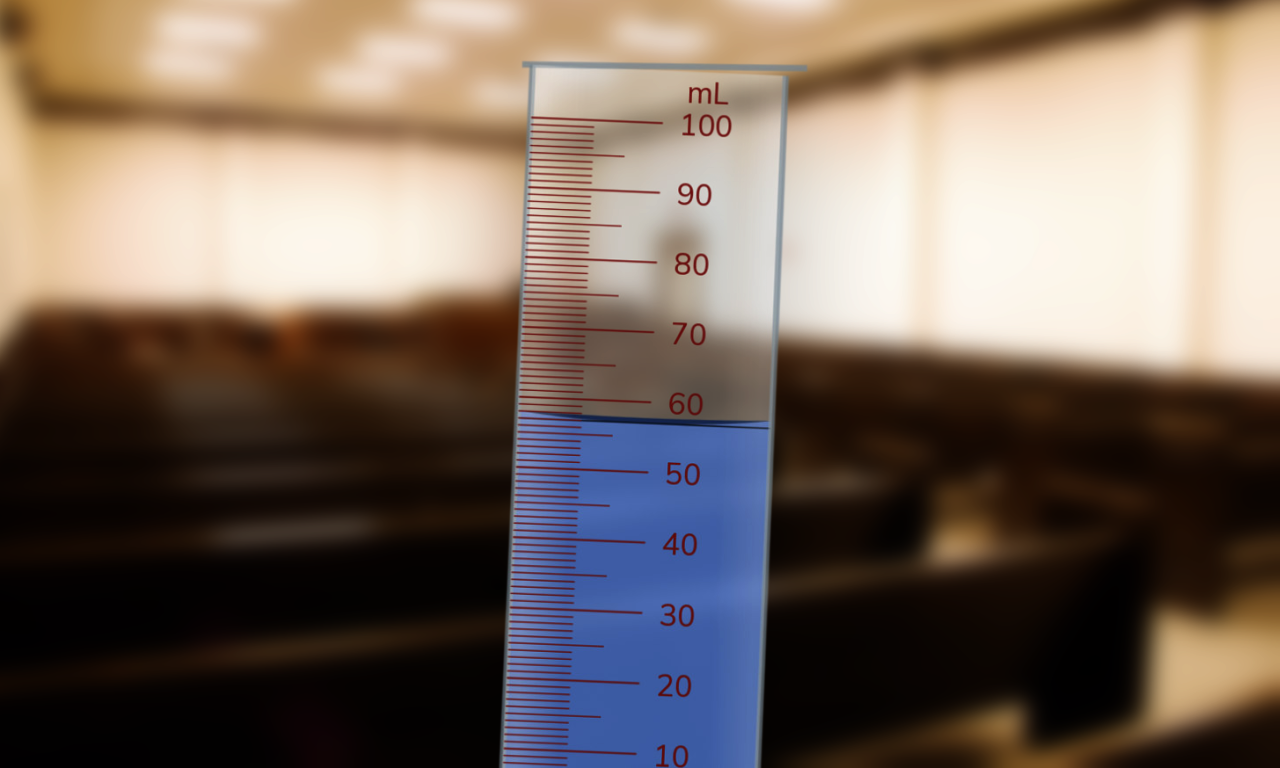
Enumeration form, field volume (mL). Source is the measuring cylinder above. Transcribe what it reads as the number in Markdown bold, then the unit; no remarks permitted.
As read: **57** mL
